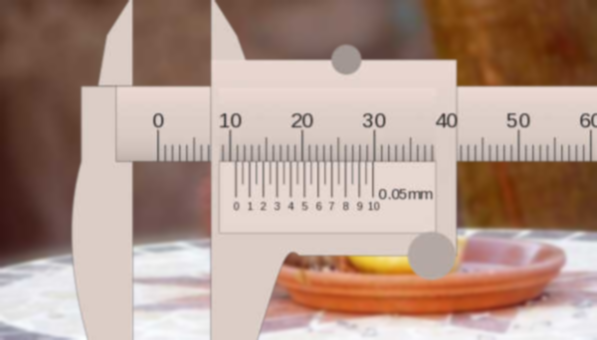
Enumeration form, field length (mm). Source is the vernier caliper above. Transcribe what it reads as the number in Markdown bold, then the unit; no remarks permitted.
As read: **10.8** mm
